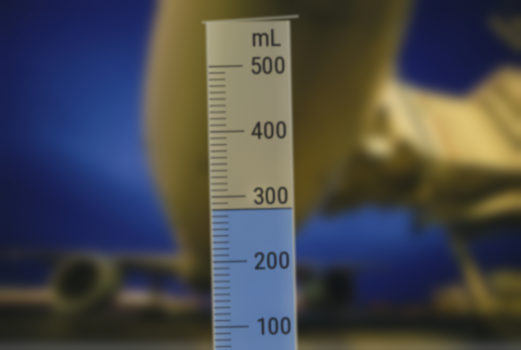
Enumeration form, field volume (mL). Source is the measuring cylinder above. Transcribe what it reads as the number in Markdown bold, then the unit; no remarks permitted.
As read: **280** mL
